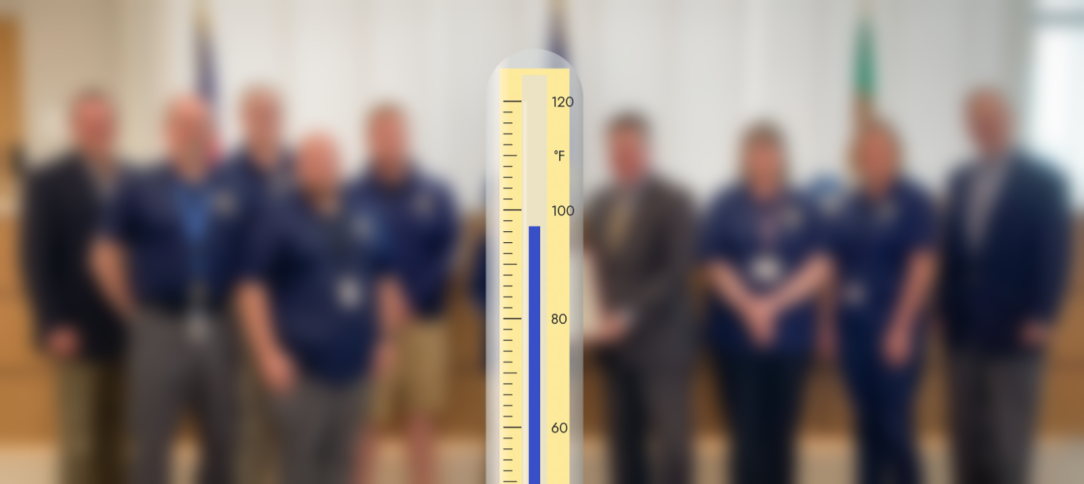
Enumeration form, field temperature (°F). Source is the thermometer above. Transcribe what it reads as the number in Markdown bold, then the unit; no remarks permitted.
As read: **97** °F
